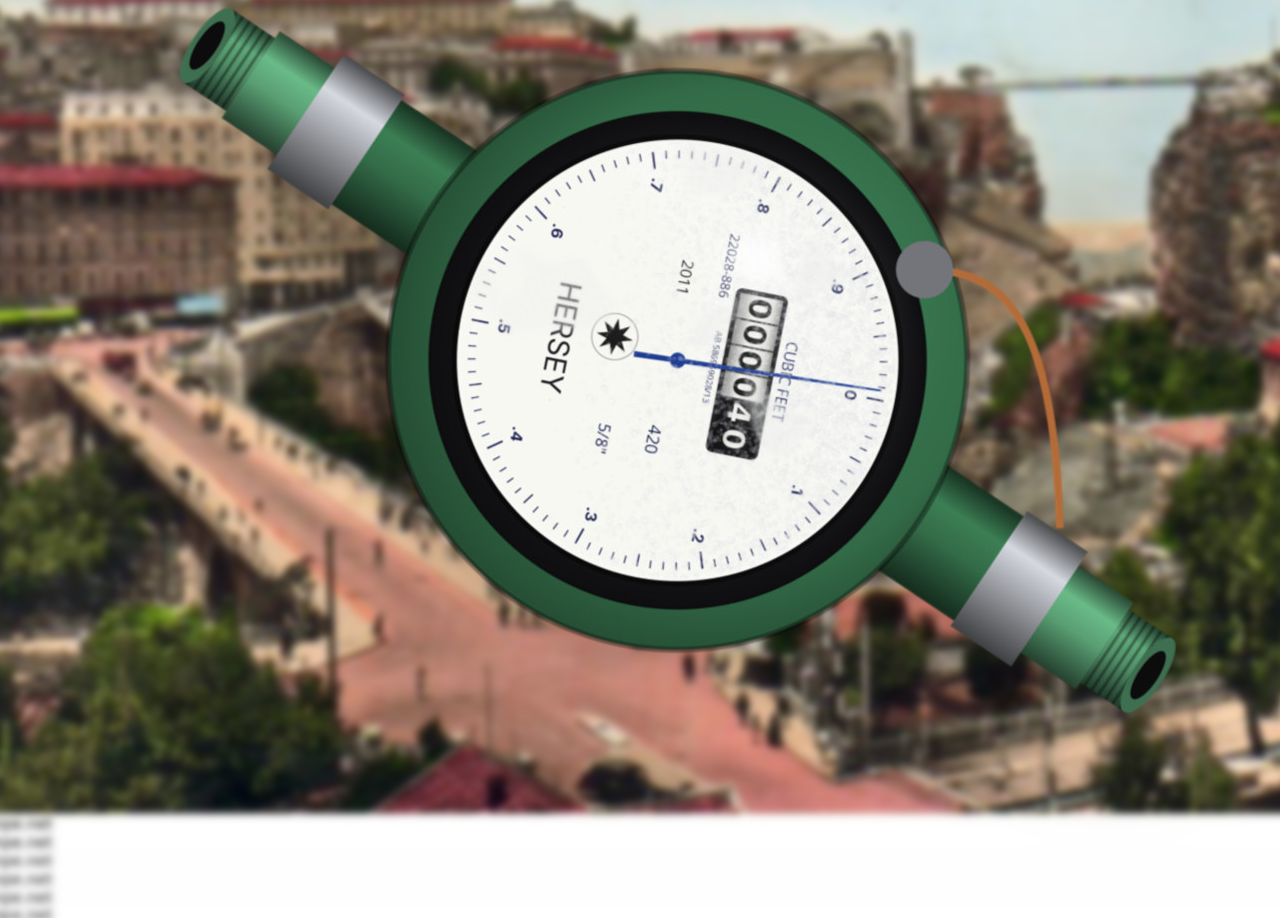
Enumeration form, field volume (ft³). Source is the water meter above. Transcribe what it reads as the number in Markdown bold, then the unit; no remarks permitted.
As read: **39.99** ft³
